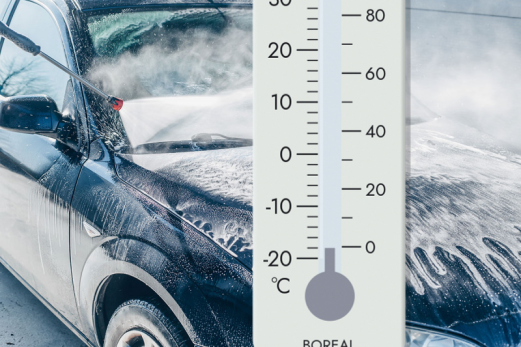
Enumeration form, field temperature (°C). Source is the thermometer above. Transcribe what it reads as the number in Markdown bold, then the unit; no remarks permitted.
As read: **-18** °C
